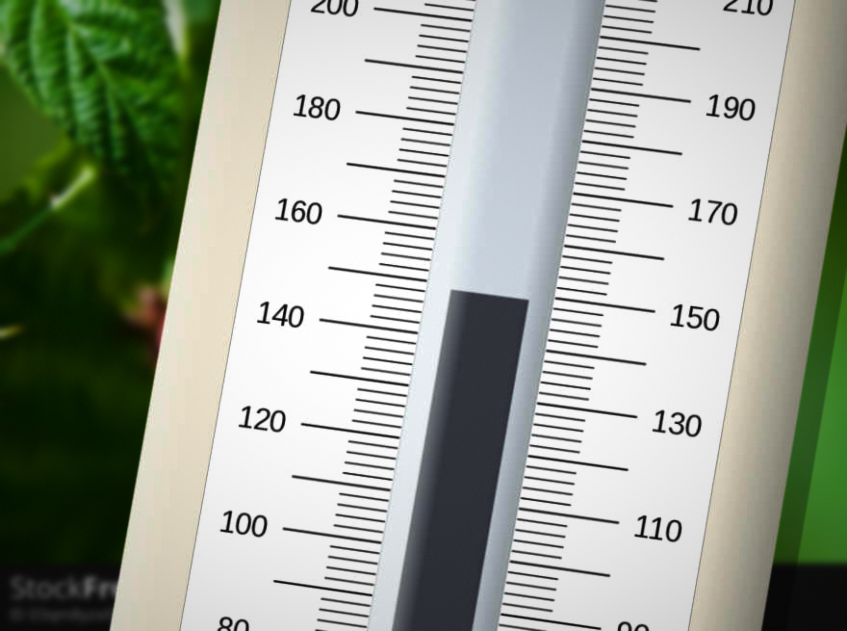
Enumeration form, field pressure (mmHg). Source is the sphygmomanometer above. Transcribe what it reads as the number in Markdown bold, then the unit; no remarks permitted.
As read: **149** mmHg
